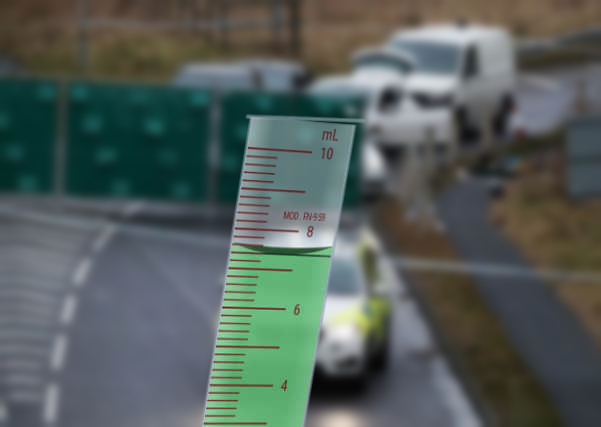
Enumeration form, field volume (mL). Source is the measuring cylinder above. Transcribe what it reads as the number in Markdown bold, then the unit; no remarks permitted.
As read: **7.4** mL
